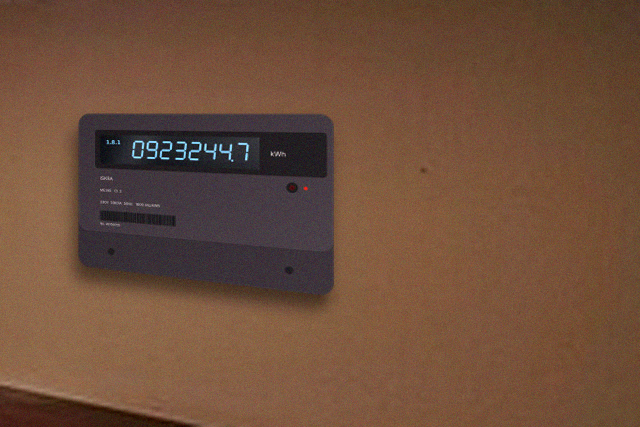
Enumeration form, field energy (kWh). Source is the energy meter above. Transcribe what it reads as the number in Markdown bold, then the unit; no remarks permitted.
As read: **923244.7** kWh
